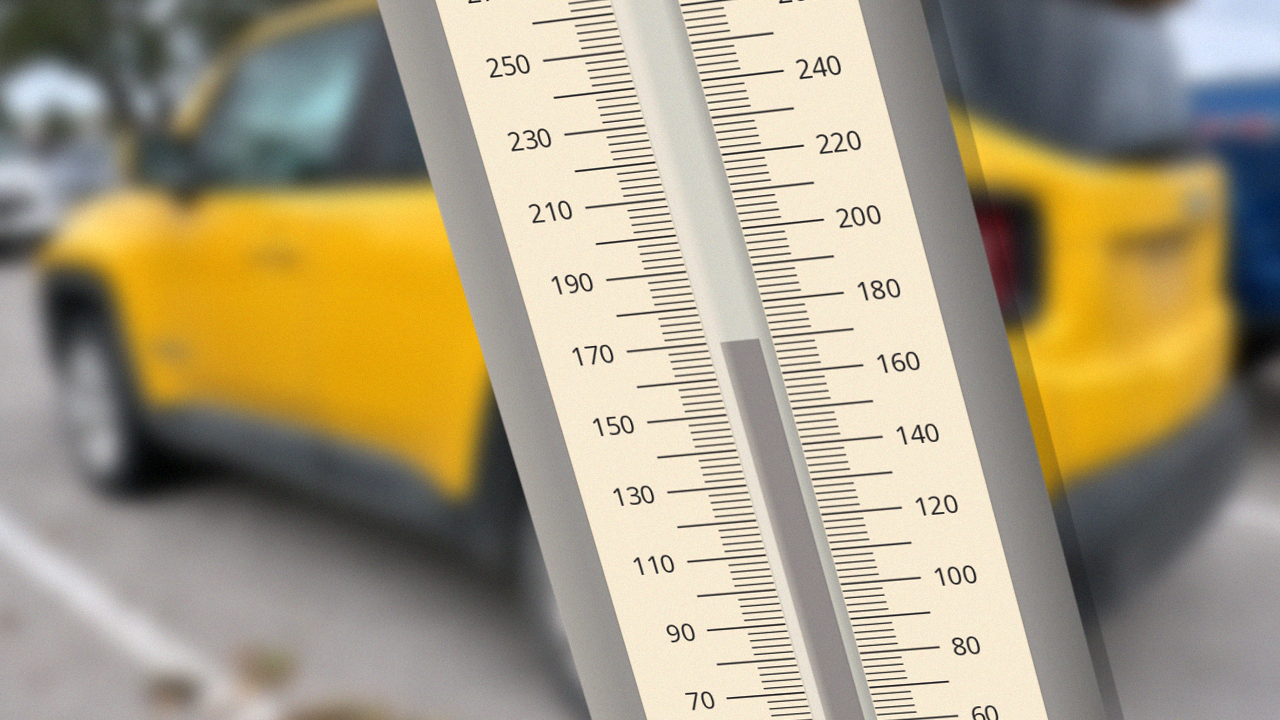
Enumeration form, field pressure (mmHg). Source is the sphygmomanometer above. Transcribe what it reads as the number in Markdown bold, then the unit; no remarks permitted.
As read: **170** mmHg
